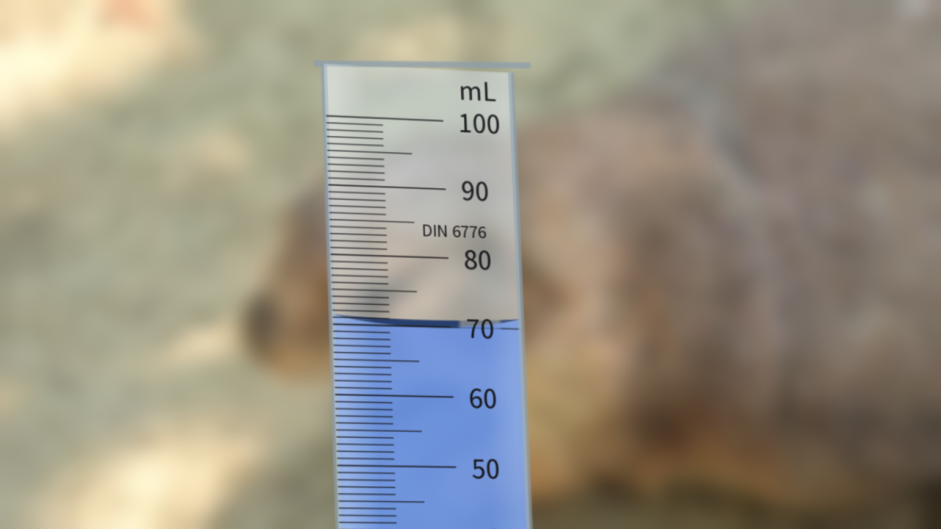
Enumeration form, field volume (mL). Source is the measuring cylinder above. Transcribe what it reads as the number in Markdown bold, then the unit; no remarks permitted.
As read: **70** mL
